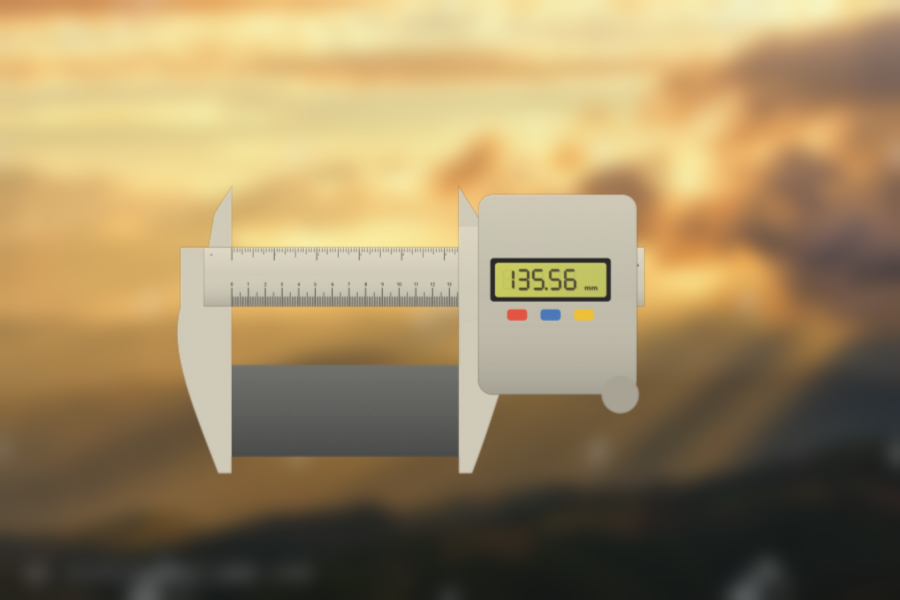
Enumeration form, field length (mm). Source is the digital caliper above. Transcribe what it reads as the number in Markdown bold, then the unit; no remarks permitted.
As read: **135.56** mm
